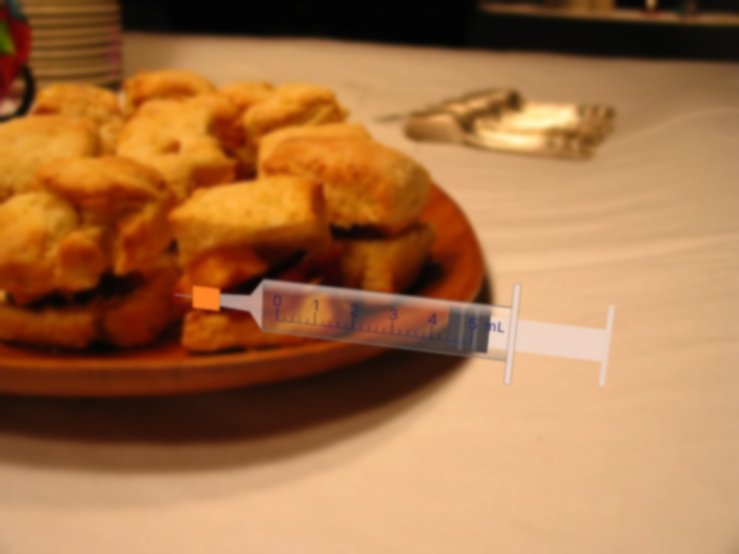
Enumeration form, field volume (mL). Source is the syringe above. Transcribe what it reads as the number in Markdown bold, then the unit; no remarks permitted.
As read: **4.4** mL
